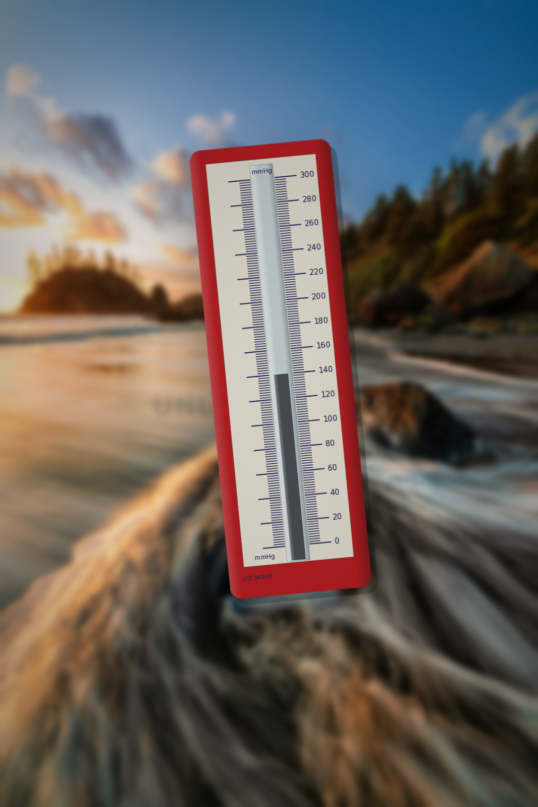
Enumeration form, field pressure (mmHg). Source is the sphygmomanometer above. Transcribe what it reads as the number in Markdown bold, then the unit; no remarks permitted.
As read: **140** mmHg
